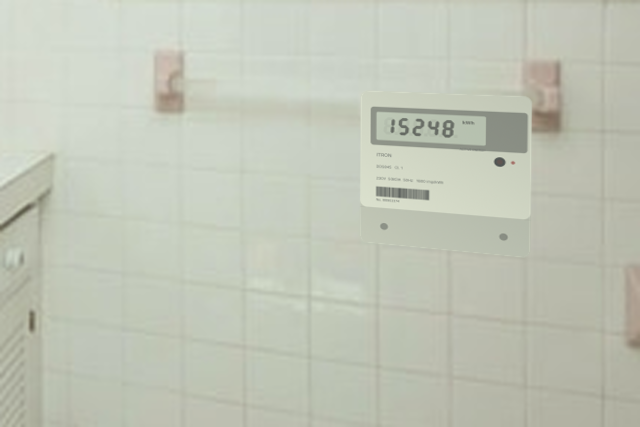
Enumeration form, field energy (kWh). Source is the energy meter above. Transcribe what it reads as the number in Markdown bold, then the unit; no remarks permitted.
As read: **15248** kWh
